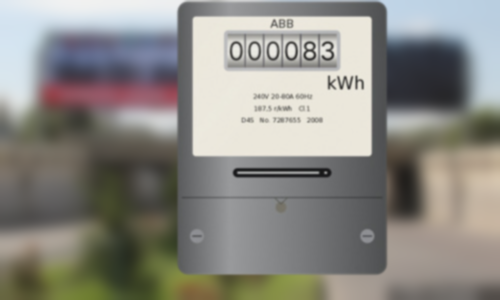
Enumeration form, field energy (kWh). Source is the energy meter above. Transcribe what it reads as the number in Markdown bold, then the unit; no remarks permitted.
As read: **83** kWh
